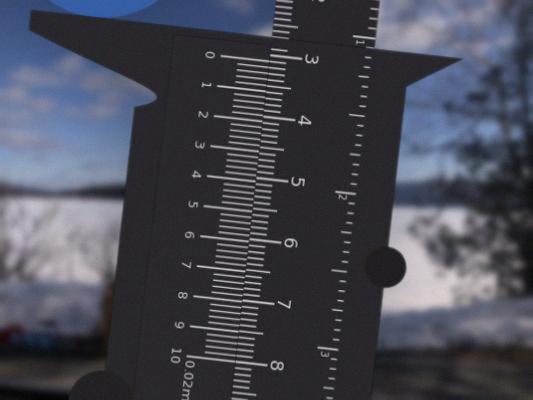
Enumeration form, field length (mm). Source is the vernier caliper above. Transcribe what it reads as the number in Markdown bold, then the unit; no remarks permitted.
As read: **31.0** mm
